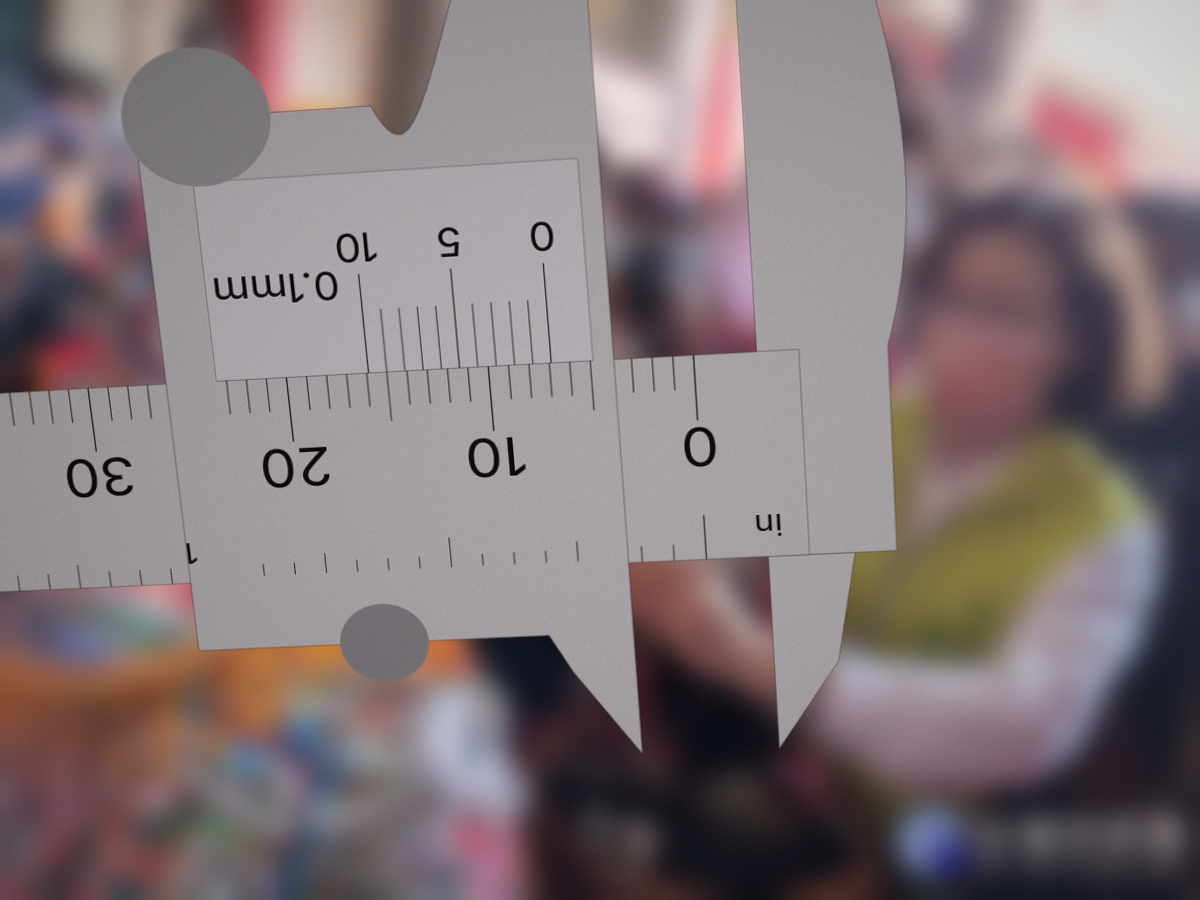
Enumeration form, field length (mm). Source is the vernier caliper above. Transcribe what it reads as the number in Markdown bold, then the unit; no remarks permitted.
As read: **6.9** mm
